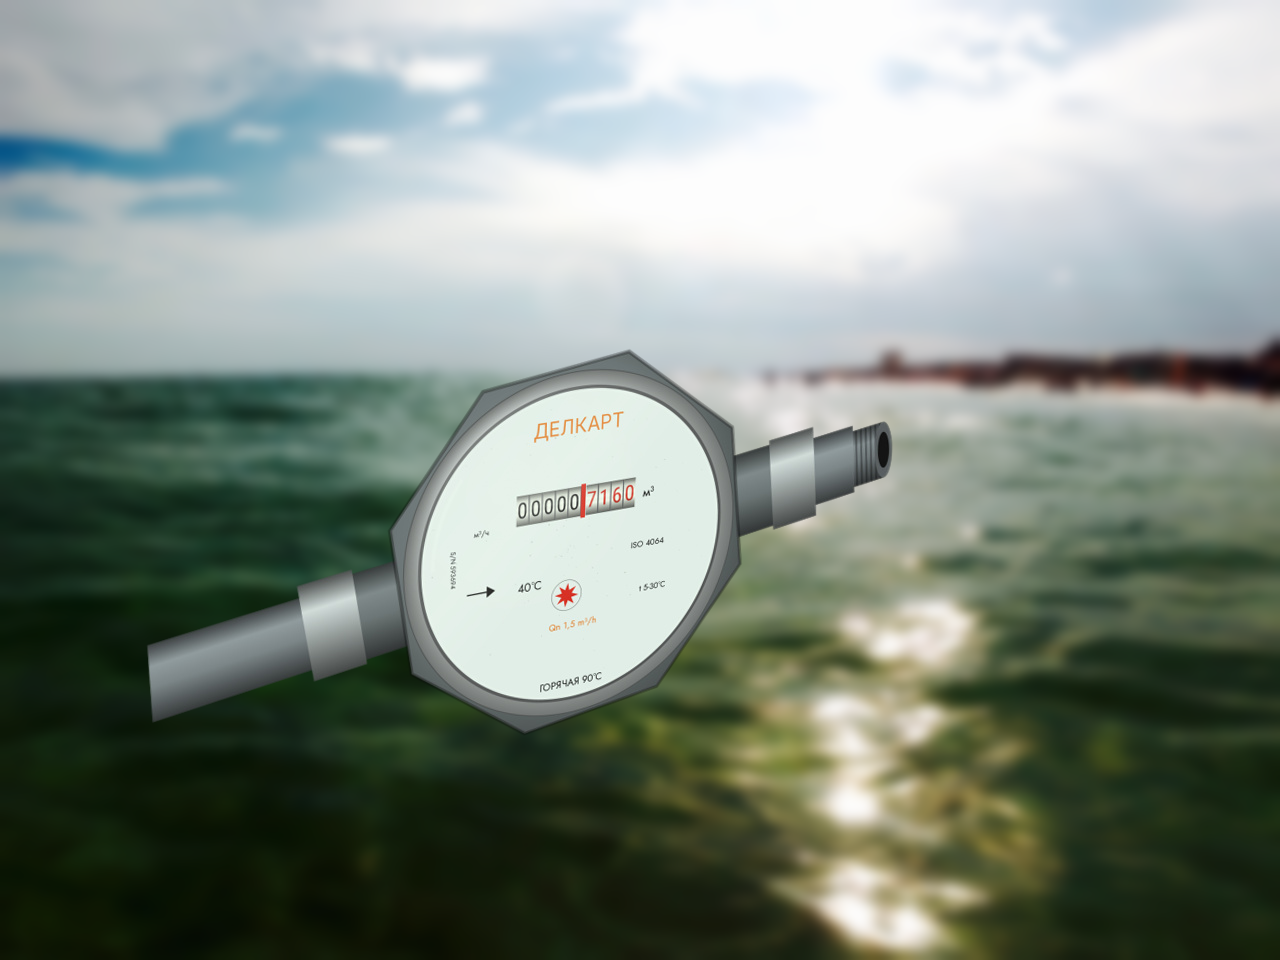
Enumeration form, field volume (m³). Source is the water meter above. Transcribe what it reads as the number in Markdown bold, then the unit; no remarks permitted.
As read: **0.7160** m³
